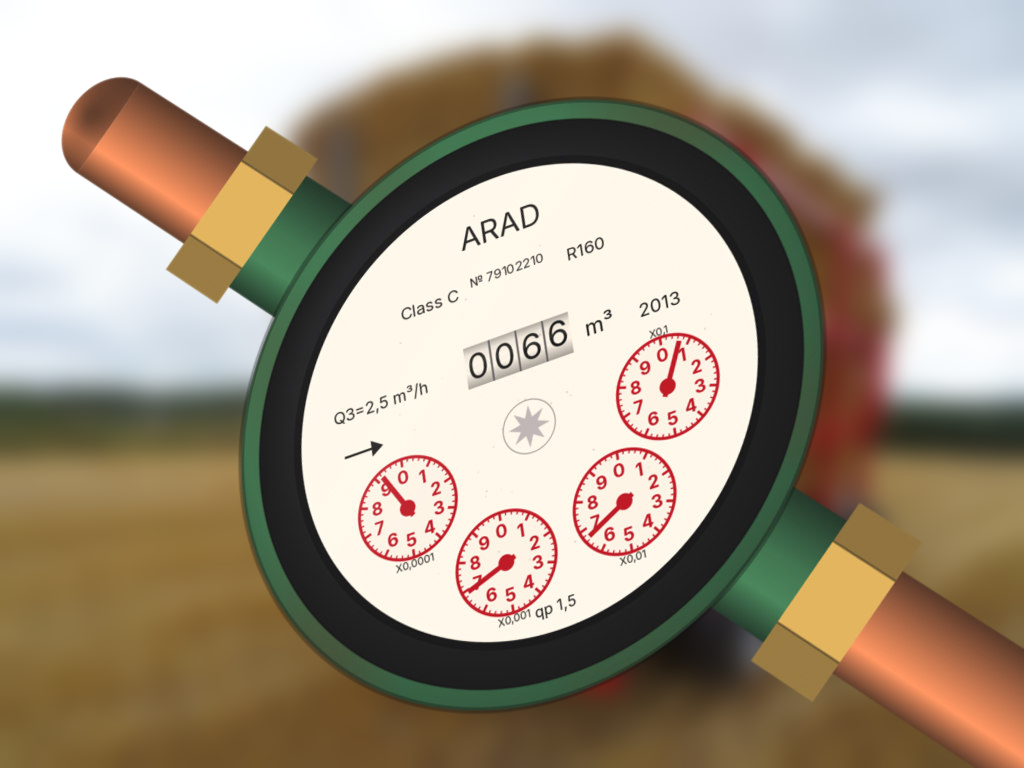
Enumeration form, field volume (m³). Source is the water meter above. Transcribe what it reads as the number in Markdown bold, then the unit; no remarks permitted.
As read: **66.0669** m³
